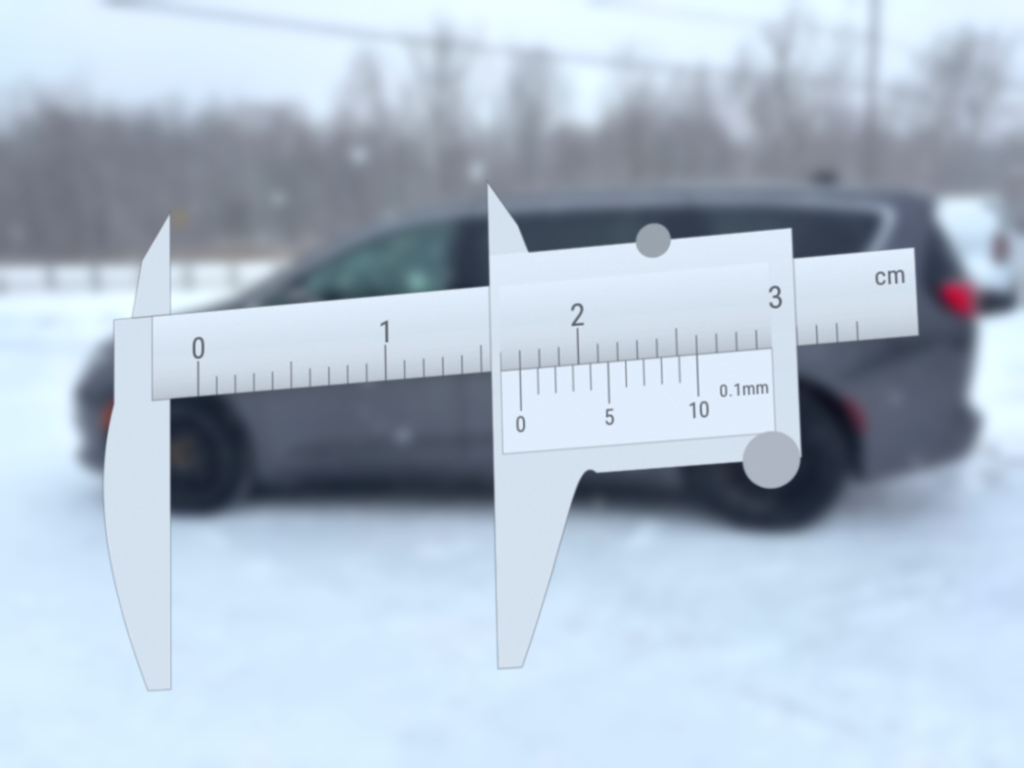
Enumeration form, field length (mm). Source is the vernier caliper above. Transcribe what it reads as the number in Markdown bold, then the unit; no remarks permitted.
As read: **17.0** mm
